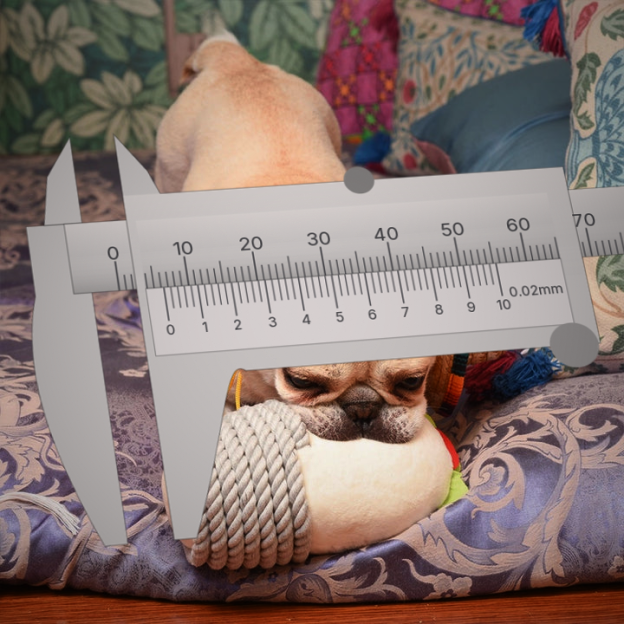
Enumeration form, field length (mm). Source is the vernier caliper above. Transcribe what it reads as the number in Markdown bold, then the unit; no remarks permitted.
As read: **6.4** mm
